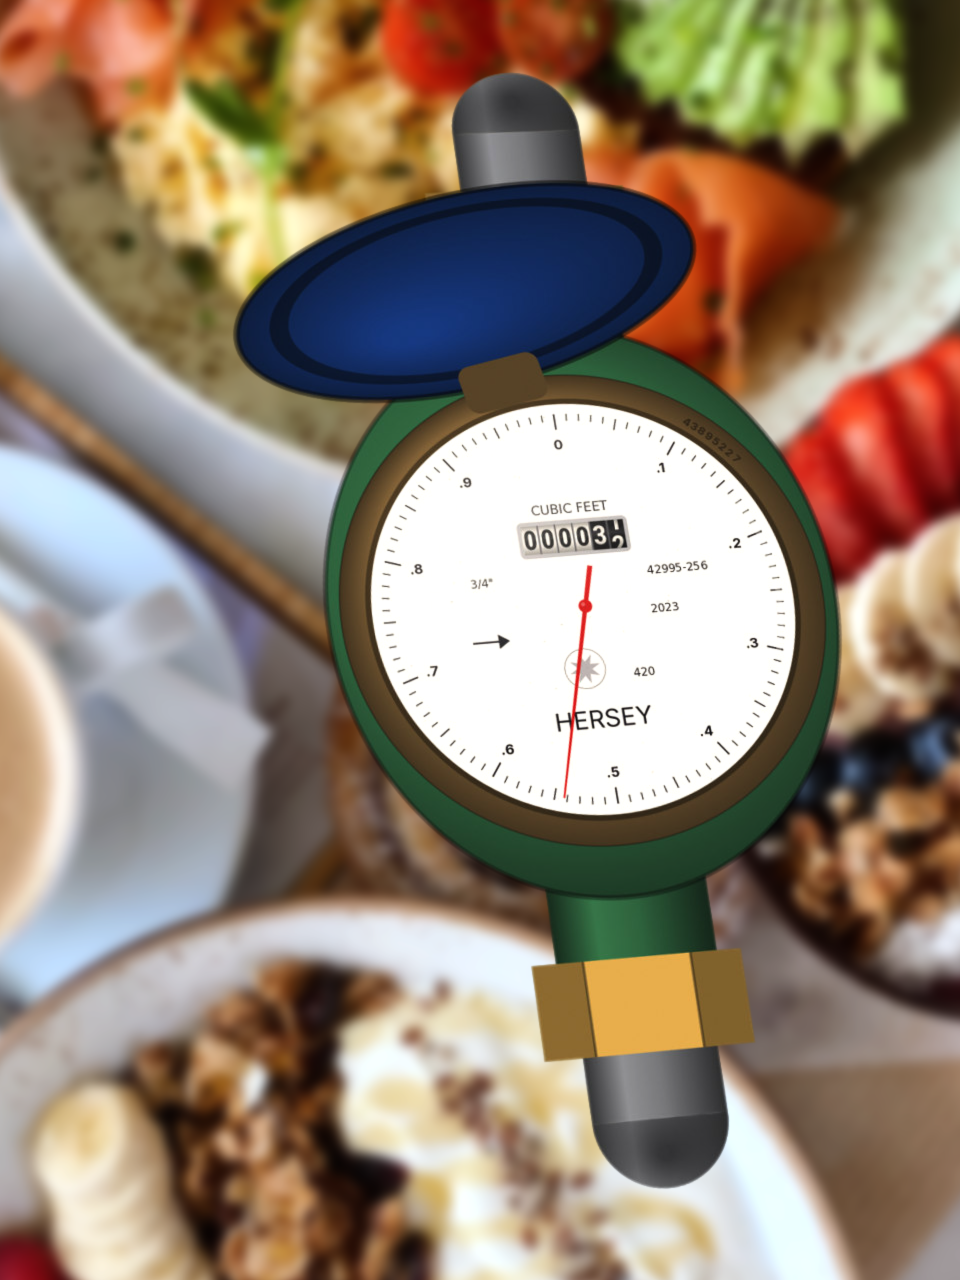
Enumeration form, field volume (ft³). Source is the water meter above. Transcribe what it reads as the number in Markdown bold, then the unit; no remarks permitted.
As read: **31.54** ft³
